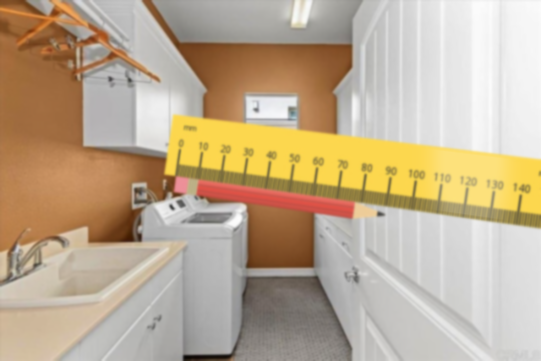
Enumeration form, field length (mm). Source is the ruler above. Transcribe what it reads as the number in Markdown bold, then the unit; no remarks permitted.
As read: **90** mm
